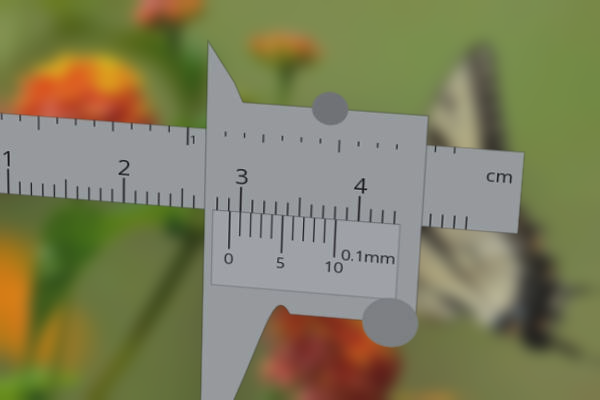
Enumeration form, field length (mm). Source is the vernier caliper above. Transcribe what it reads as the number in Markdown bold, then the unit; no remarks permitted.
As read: **29.1** mm
